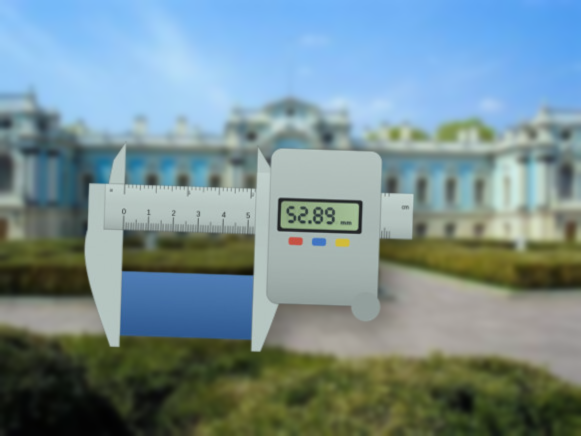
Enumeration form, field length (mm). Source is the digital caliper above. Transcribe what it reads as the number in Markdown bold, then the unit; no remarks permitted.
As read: **52.89** mm
